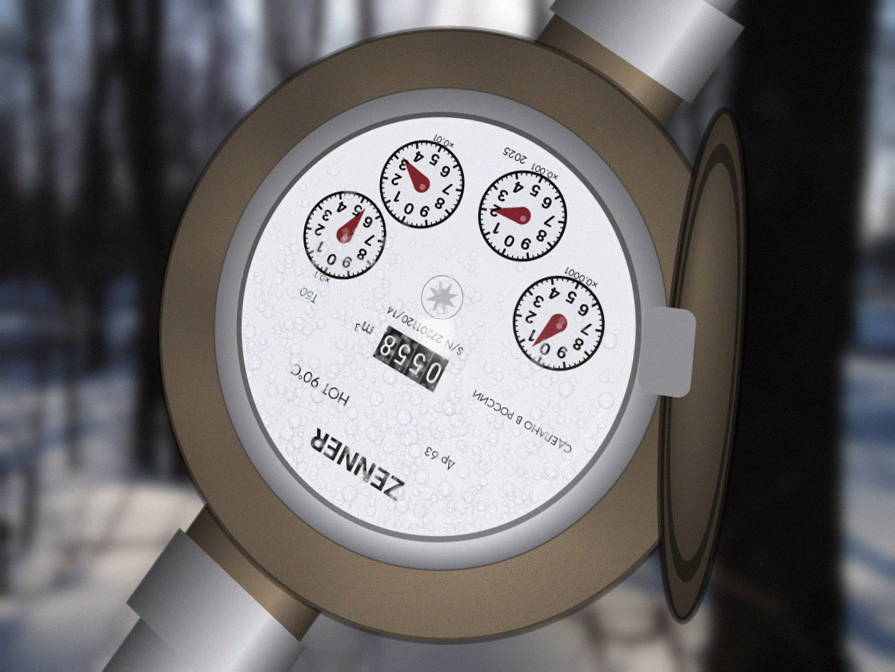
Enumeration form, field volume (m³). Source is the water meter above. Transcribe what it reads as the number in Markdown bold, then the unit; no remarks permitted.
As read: **558.5320** m³
